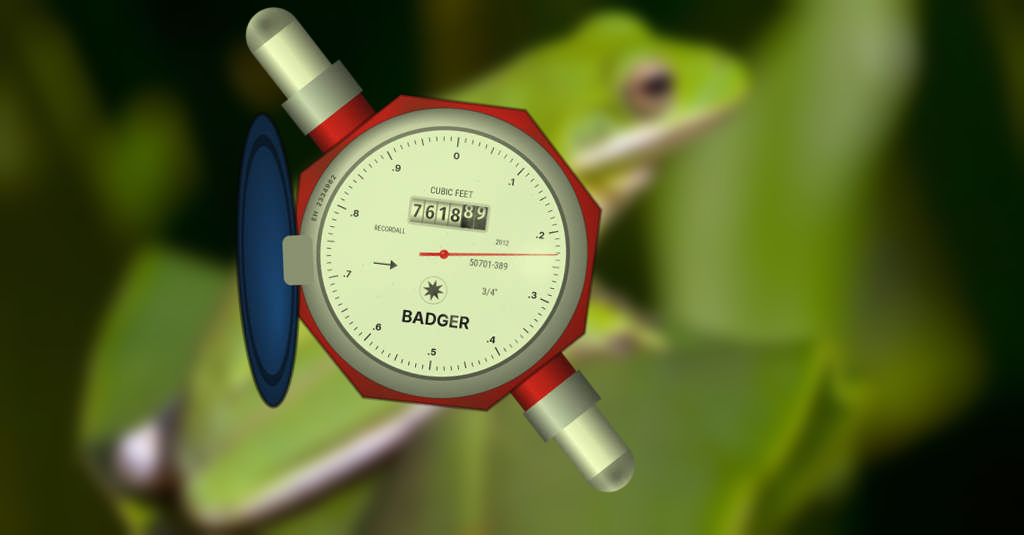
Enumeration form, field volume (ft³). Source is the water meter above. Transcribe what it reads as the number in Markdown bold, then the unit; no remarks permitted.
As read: **761889.23** ft³
